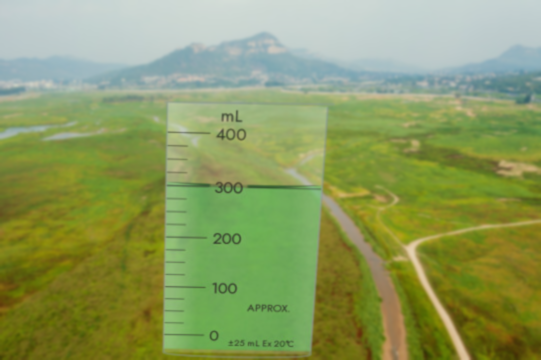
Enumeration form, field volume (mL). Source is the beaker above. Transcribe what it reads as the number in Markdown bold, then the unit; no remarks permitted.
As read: **300** mL
